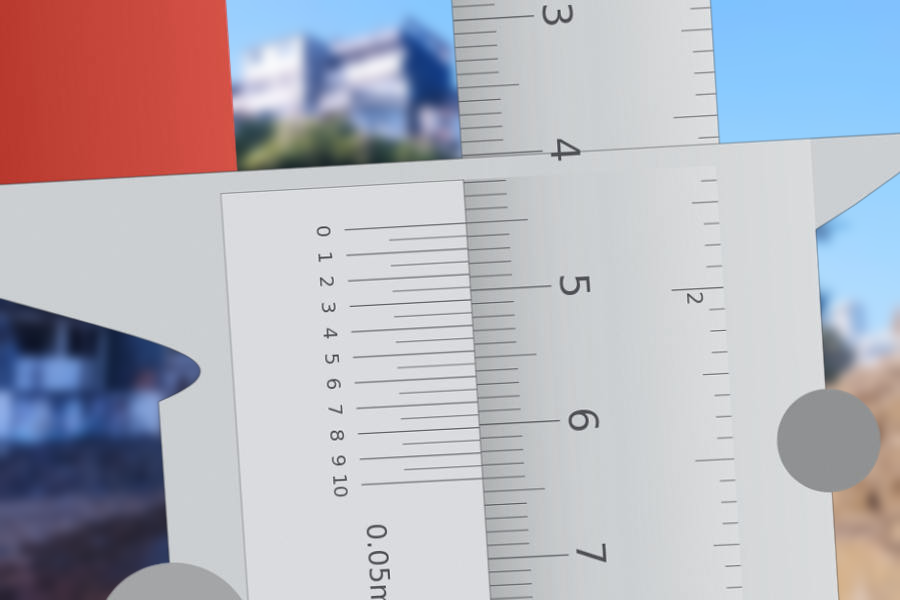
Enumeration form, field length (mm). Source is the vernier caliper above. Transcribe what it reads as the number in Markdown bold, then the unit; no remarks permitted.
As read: **45.0** mm
